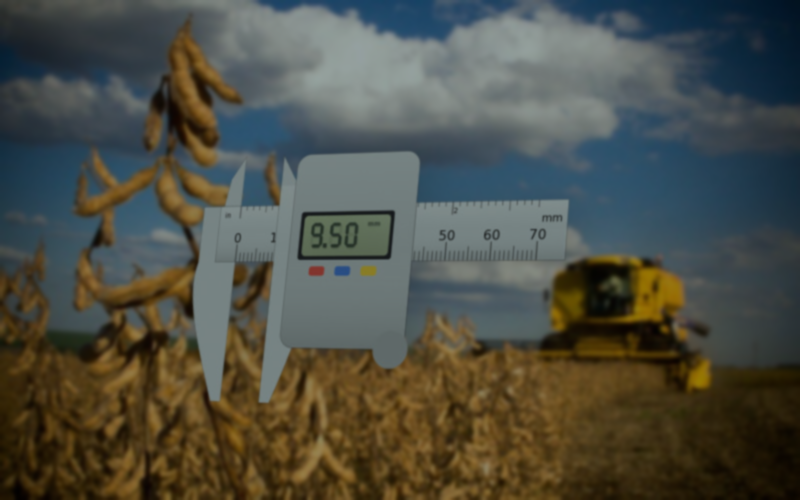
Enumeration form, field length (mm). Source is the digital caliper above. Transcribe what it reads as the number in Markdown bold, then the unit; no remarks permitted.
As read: **9.50** mm
